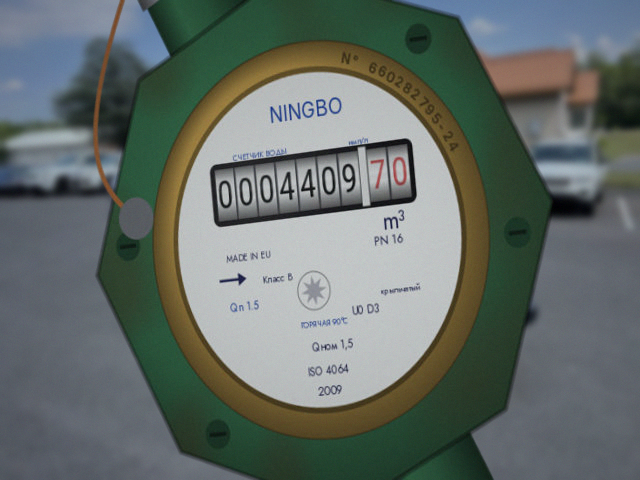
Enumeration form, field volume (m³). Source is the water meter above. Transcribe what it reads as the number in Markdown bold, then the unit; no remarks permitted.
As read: **4409.70** m³
